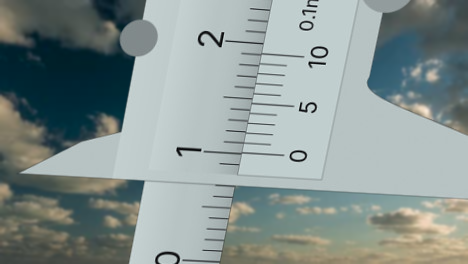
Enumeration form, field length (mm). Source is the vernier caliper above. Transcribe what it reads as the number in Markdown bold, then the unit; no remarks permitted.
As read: **10.1** mm
